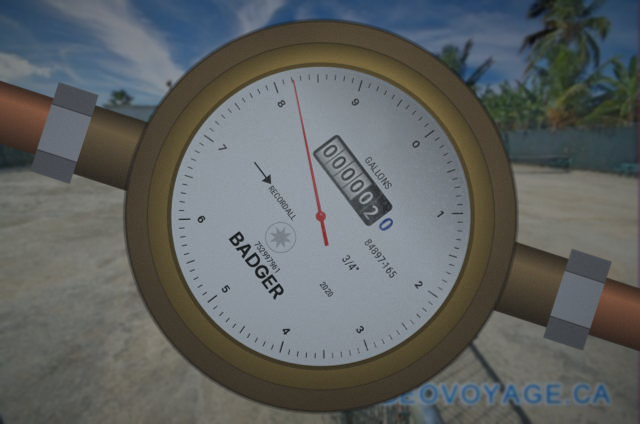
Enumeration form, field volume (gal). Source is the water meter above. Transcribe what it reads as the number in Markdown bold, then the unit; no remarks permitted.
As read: **18.2** gal
